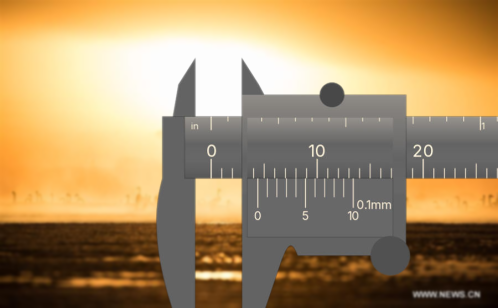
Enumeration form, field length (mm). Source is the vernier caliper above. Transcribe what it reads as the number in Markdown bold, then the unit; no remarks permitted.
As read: **4.4** mm
